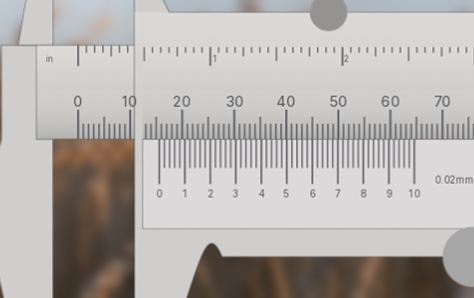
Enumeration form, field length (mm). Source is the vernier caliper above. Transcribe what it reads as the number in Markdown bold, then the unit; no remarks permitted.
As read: **15.6** mm
